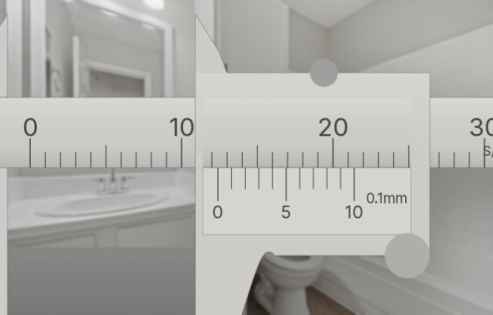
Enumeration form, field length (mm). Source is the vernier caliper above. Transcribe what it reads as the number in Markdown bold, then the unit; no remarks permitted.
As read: **12.4** mm
